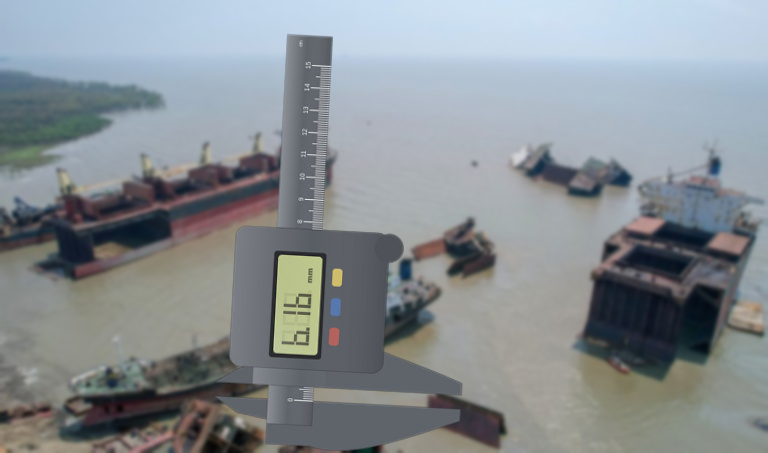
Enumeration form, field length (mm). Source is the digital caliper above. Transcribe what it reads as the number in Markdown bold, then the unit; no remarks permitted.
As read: **6.16** mm
